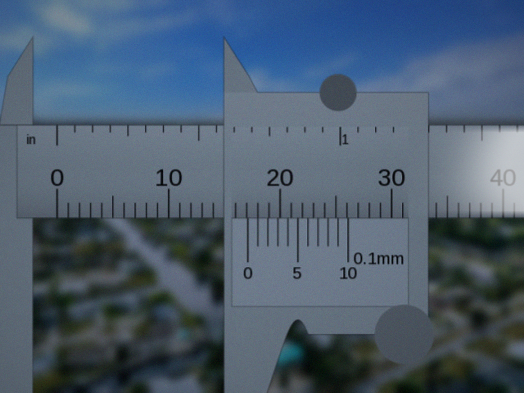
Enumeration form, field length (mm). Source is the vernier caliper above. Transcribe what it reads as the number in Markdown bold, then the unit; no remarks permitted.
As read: **17.1** mm
